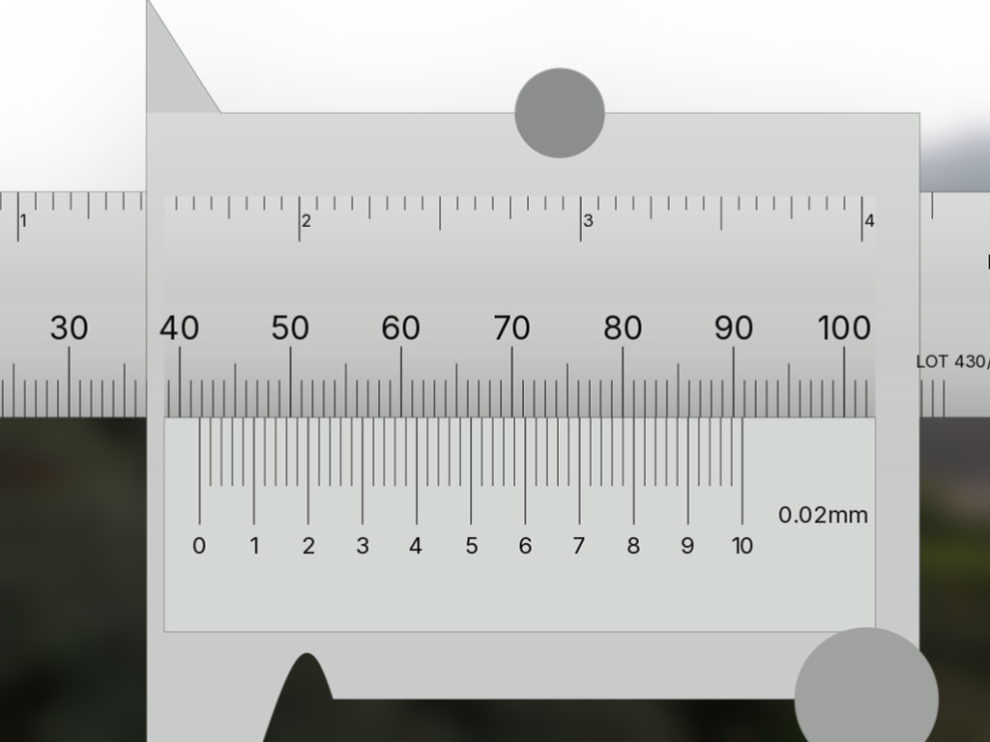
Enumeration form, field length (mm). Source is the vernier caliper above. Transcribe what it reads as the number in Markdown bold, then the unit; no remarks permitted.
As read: **41.8** mm
